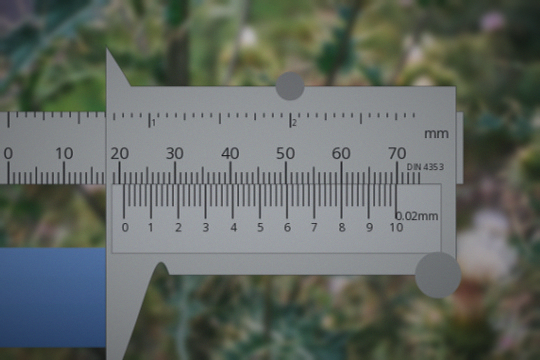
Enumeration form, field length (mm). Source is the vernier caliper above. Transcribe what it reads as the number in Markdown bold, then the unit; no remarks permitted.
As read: **20.8** mm
